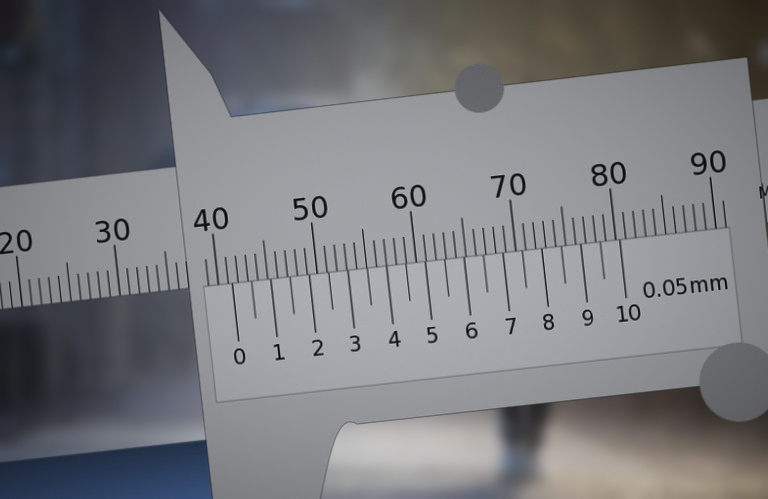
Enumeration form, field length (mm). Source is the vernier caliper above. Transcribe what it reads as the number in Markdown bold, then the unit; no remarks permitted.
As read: **41.4** mm
